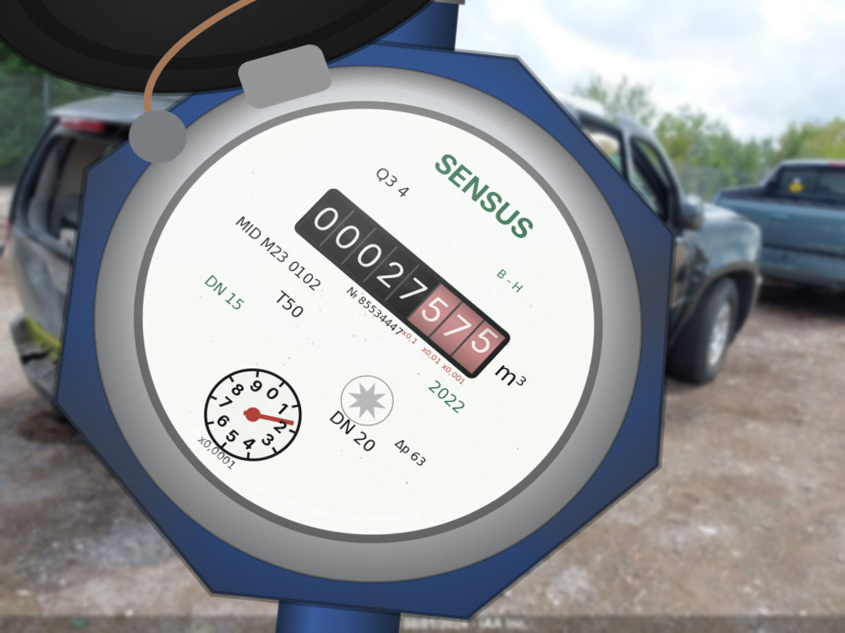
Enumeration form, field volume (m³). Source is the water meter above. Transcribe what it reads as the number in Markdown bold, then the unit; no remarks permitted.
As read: **27.5751** m³
